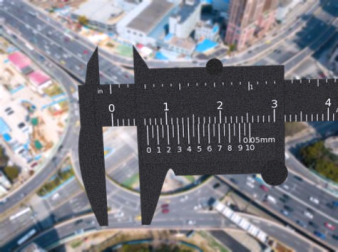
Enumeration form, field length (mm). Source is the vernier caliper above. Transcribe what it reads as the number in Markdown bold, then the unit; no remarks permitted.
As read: **6.4** mm
